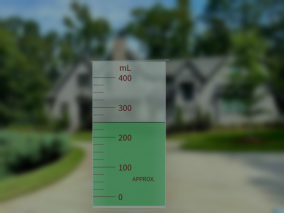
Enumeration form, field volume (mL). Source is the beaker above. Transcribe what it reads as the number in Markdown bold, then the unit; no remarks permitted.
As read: **250** mL
